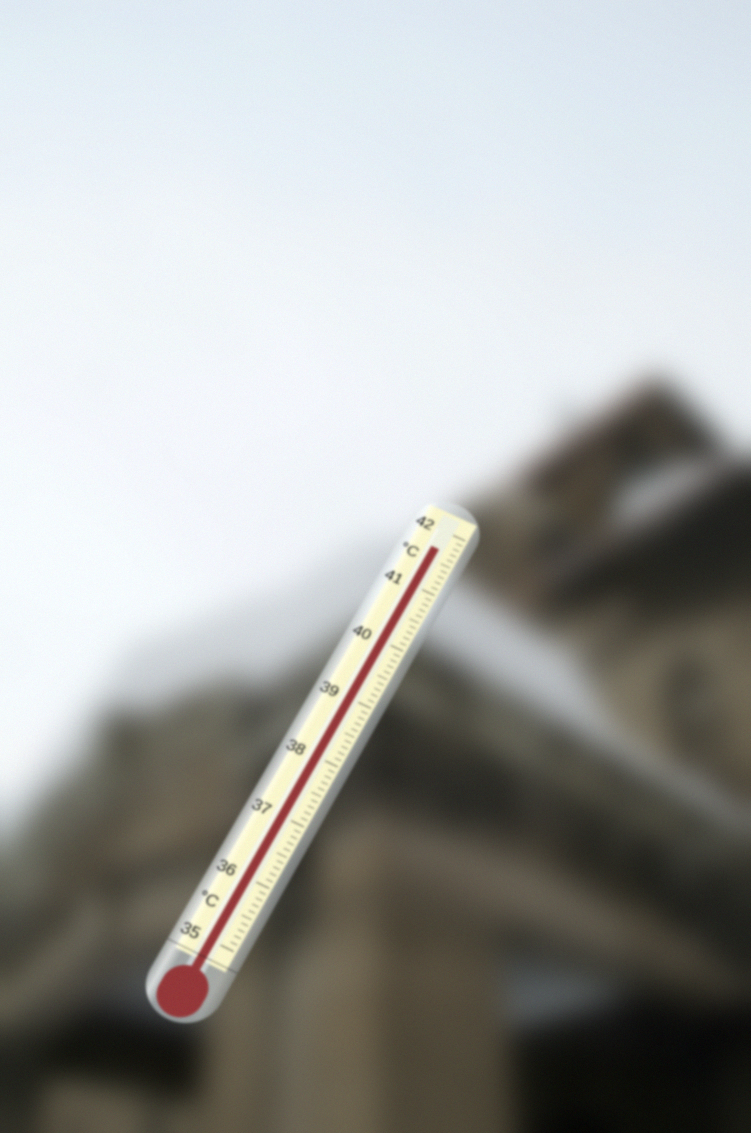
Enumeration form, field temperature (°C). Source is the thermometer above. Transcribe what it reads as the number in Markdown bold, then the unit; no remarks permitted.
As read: **41.7** °C
